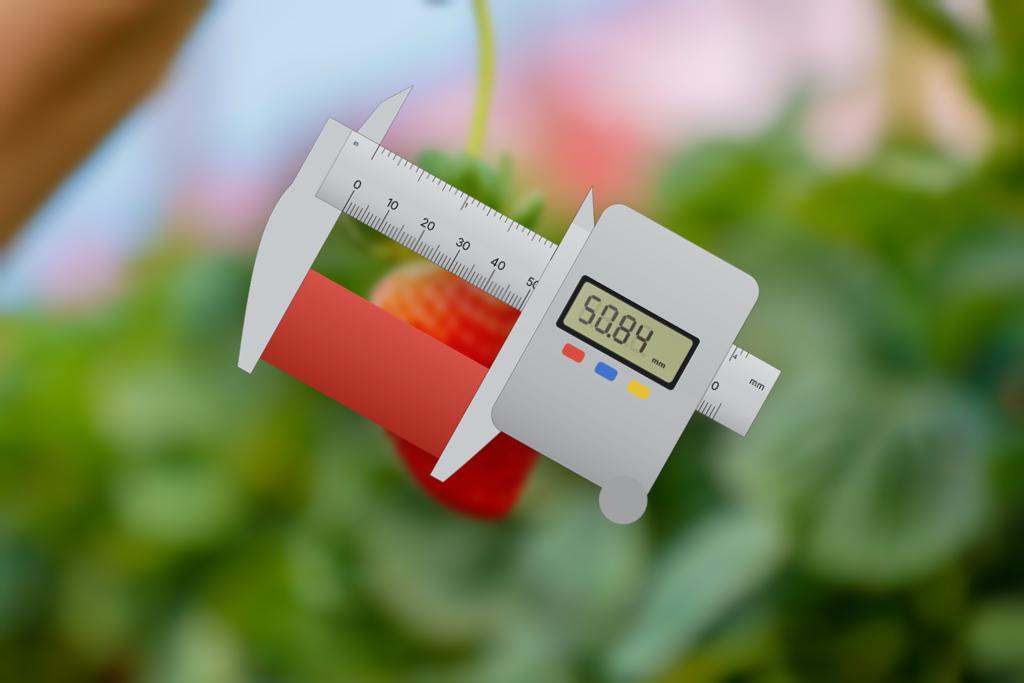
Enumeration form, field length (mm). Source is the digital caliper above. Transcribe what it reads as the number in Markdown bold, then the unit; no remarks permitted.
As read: **50.84** mm
